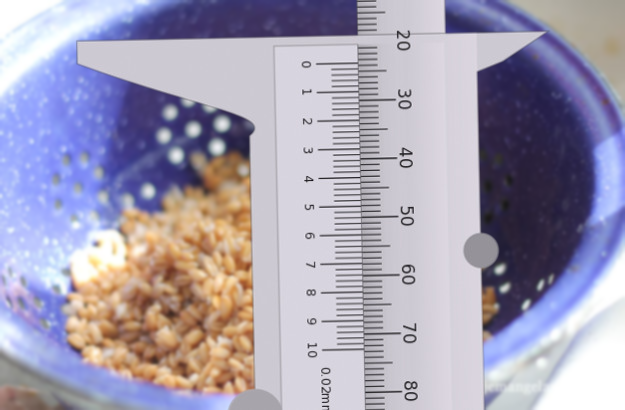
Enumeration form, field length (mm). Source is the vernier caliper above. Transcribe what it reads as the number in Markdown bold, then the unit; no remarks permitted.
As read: **23.6** mm
